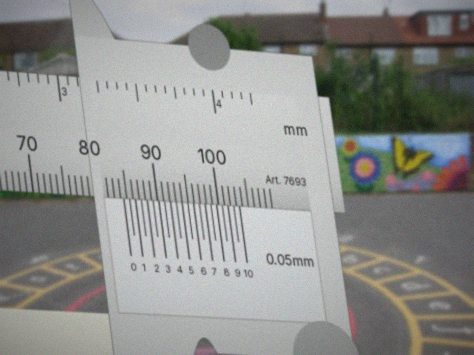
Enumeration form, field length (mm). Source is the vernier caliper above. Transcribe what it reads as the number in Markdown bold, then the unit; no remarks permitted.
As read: **84.5** mm
